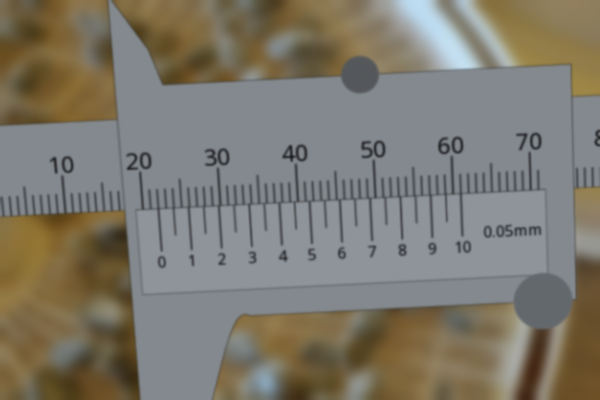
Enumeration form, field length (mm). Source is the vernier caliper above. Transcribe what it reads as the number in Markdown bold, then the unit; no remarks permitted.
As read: **22.0** mm
